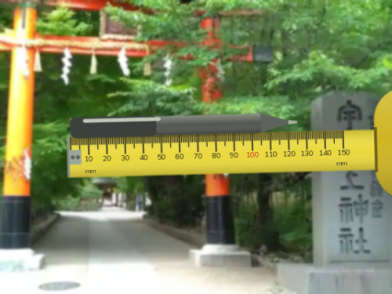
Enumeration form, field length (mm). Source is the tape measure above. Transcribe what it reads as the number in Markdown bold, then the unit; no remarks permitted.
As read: **125** mm
